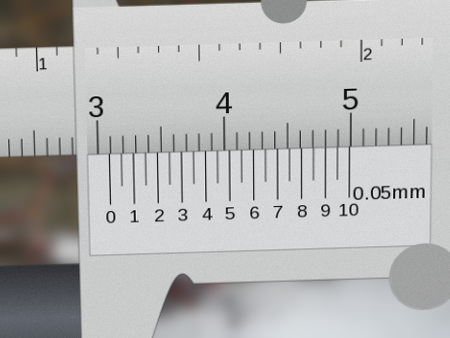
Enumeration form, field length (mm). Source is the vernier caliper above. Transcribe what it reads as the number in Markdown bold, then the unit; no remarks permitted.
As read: **30.9** mm
